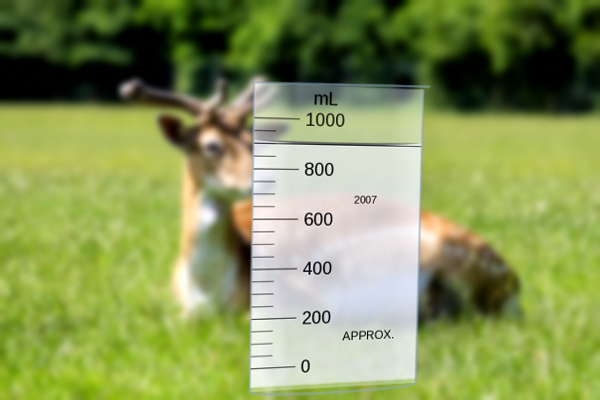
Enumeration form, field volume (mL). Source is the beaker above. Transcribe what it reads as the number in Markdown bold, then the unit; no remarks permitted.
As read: **900** mL
